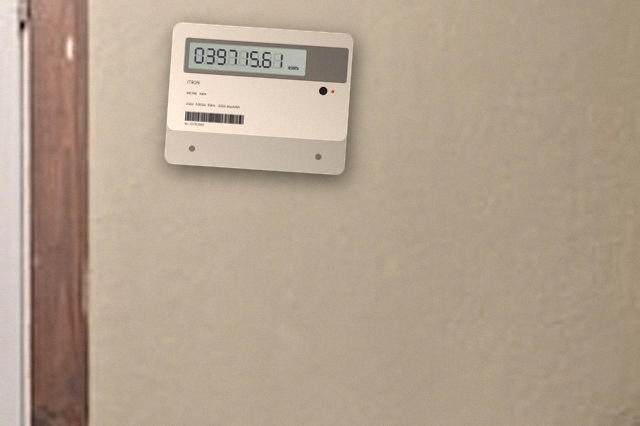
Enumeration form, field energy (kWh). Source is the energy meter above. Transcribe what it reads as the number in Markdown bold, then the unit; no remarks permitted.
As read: **39715.61** kWh
